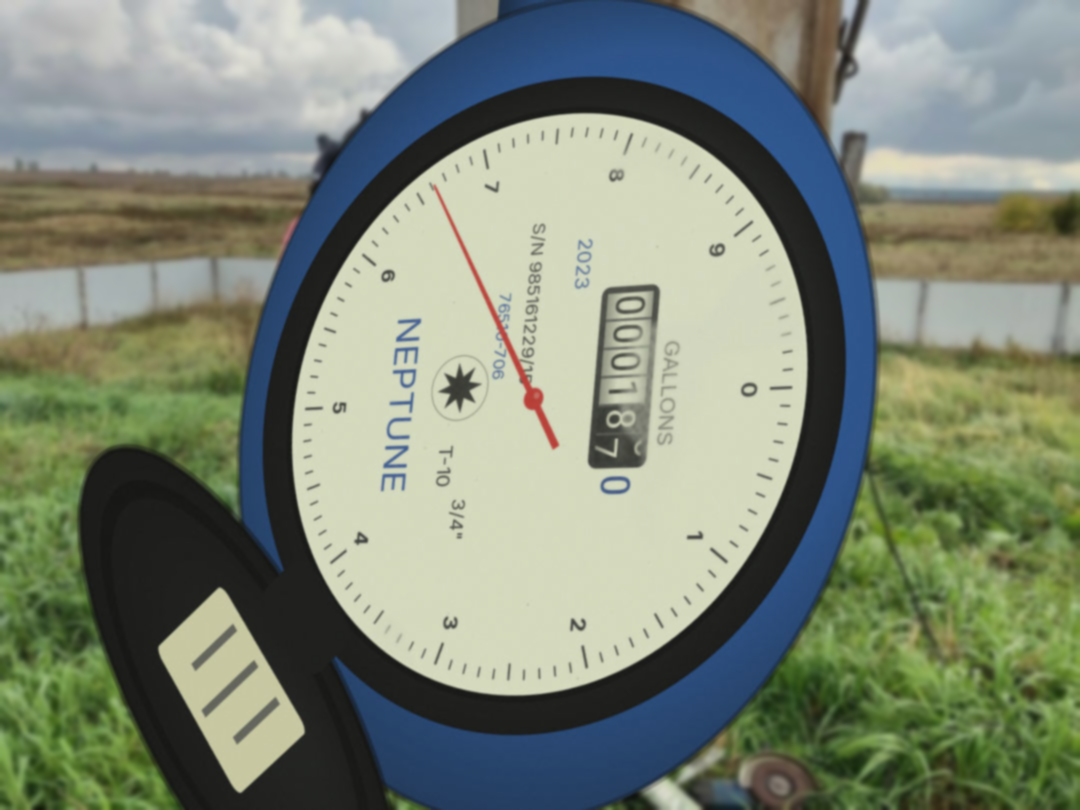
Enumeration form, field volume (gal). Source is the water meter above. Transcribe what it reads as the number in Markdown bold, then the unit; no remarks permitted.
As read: **1866.6** gal
